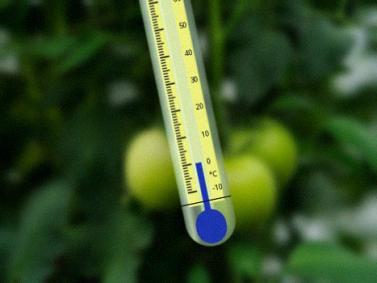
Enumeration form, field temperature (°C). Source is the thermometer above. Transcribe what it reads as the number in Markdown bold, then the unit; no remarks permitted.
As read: **0** °C
